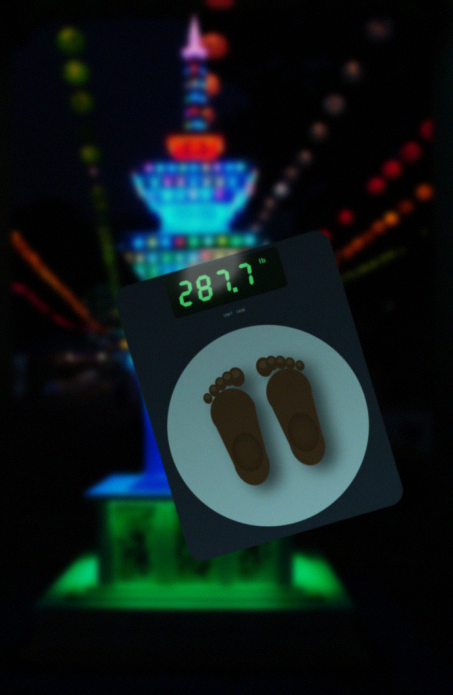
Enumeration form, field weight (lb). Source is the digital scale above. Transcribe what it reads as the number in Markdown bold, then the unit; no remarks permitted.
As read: **287.7** lb
